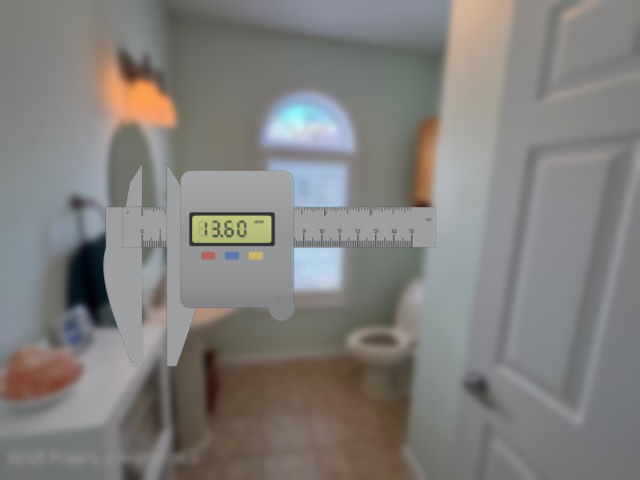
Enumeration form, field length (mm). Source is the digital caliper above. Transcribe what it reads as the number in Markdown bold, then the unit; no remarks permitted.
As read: **13.60** mm
